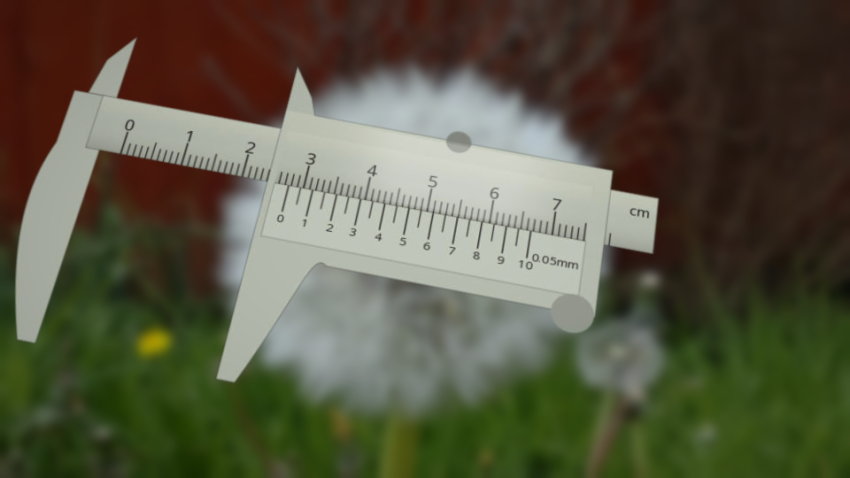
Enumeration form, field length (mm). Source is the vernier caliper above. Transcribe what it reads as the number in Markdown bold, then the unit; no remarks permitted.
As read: **27.6** mm
